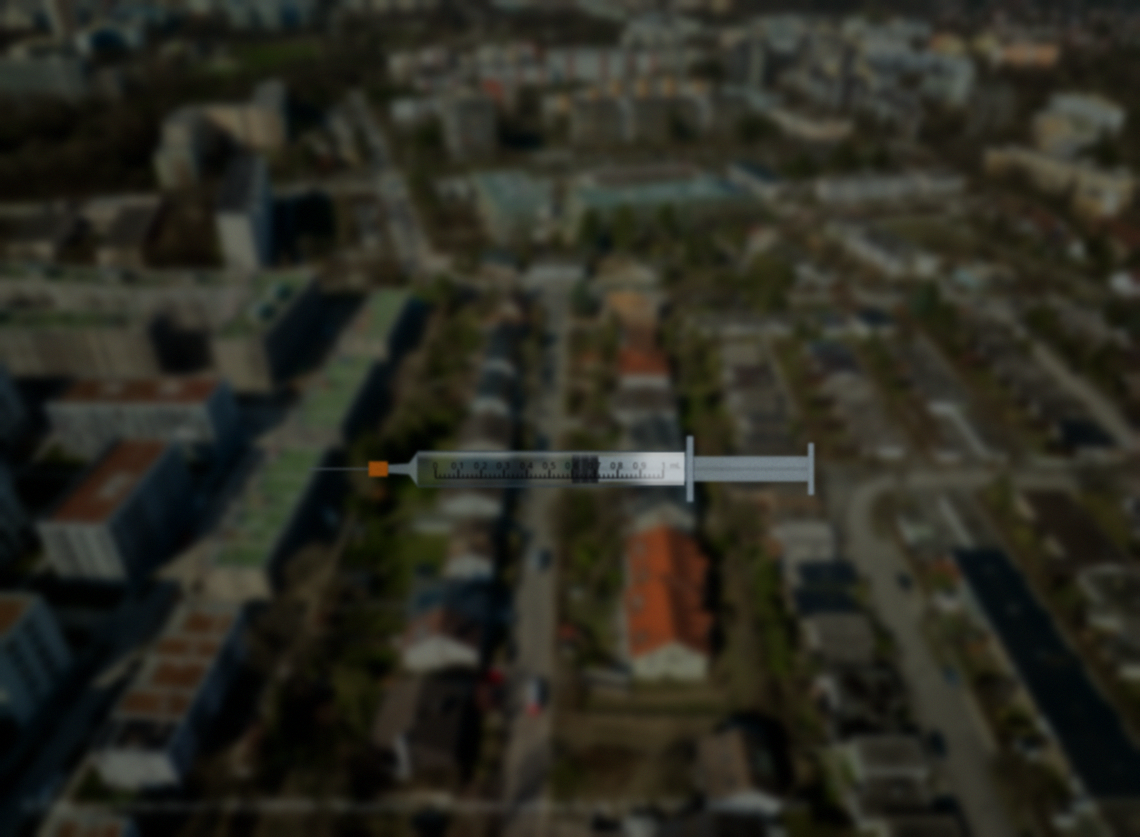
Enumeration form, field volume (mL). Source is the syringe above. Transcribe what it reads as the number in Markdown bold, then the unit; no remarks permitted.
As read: **0.6** mL
